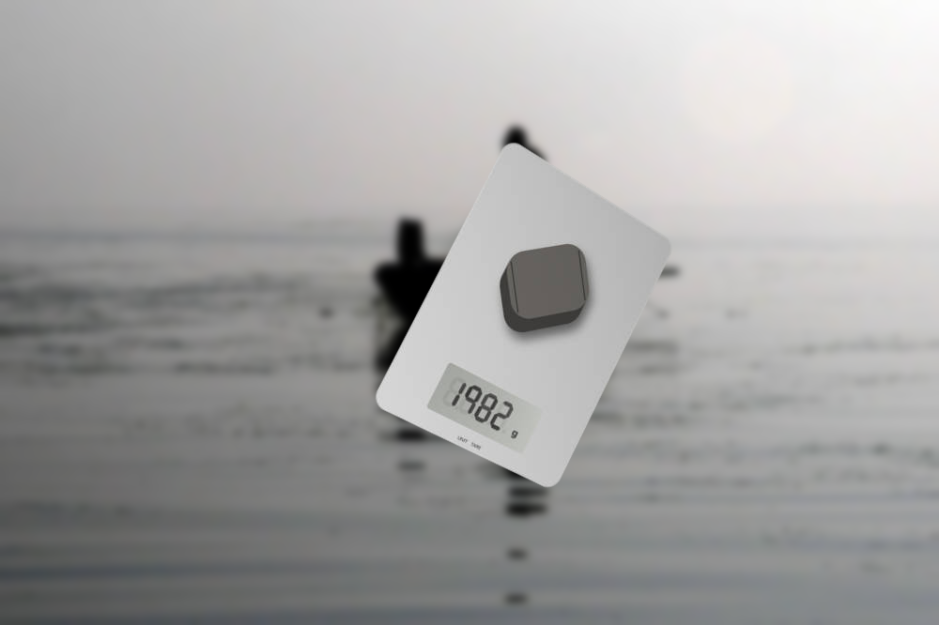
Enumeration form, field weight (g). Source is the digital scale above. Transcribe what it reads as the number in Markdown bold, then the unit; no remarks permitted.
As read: **1982** g
